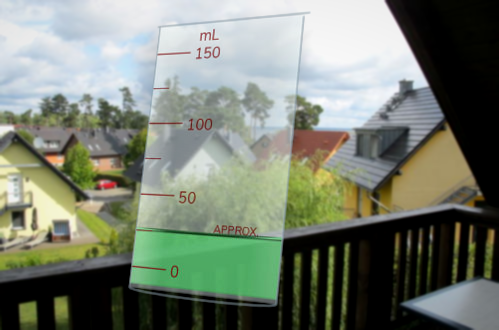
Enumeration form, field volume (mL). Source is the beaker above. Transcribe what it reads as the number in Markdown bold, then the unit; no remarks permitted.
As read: **25** mL
